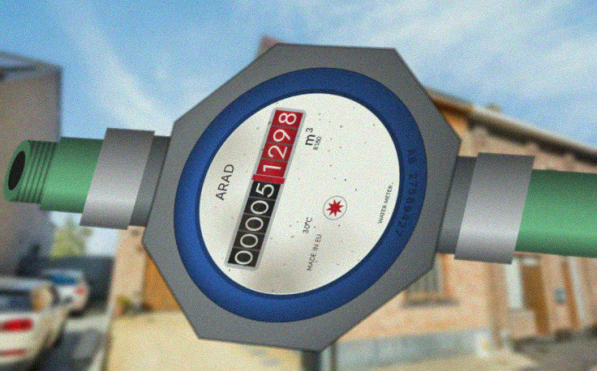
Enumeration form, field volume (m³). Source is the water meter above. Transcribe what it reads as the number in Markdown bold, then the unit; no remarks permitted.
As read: **5.1298** m³
